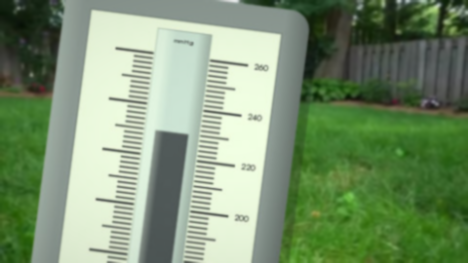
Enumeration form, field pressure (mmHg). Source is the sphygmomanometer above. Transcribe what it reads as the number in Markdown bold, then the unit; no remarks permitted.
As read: **230** mmHg
